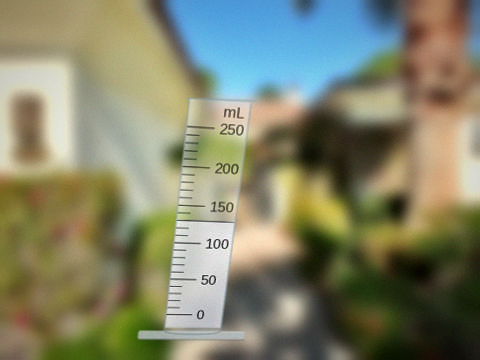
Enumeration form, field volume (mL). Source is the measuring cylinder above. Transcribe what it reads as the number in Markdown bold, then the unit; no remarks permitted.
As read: **130** mL
